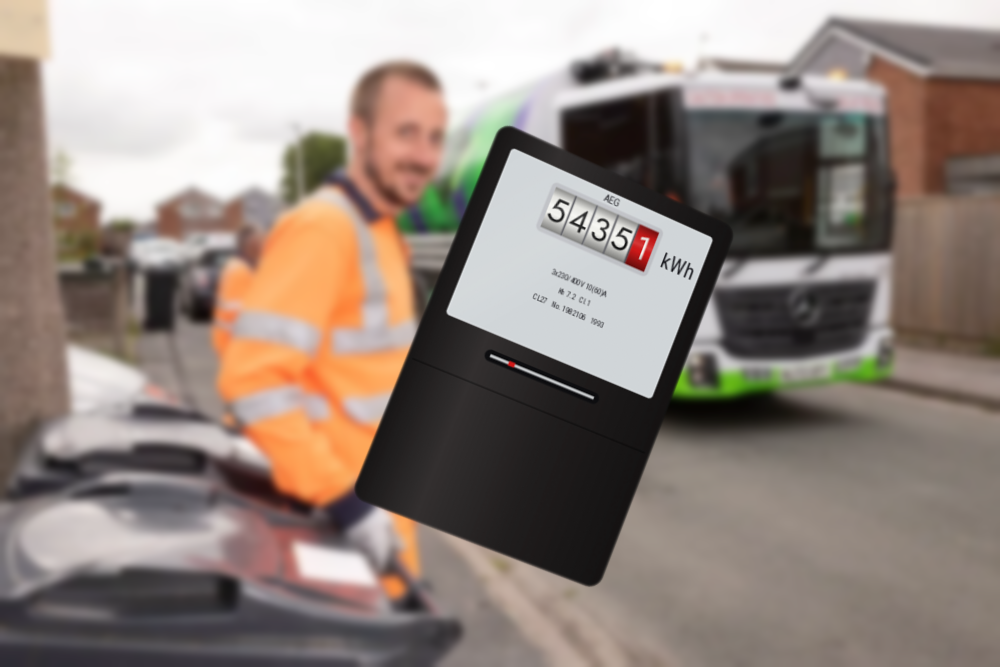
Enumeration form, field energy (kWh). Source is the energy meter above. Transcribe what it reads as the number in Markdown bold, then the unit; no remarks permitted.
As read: **5435.1** kWh
